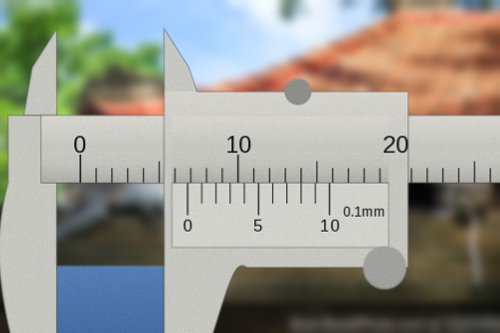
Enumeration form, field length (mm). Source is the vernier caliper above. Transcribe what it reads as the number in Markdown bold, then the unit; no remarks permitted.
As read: **6.8** mm
